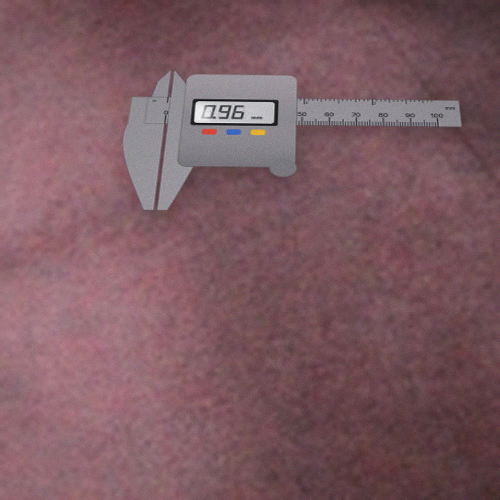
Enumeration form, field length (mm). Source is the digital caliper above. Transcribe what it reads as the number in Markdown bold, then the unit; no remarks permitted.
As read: **0.96** mm
